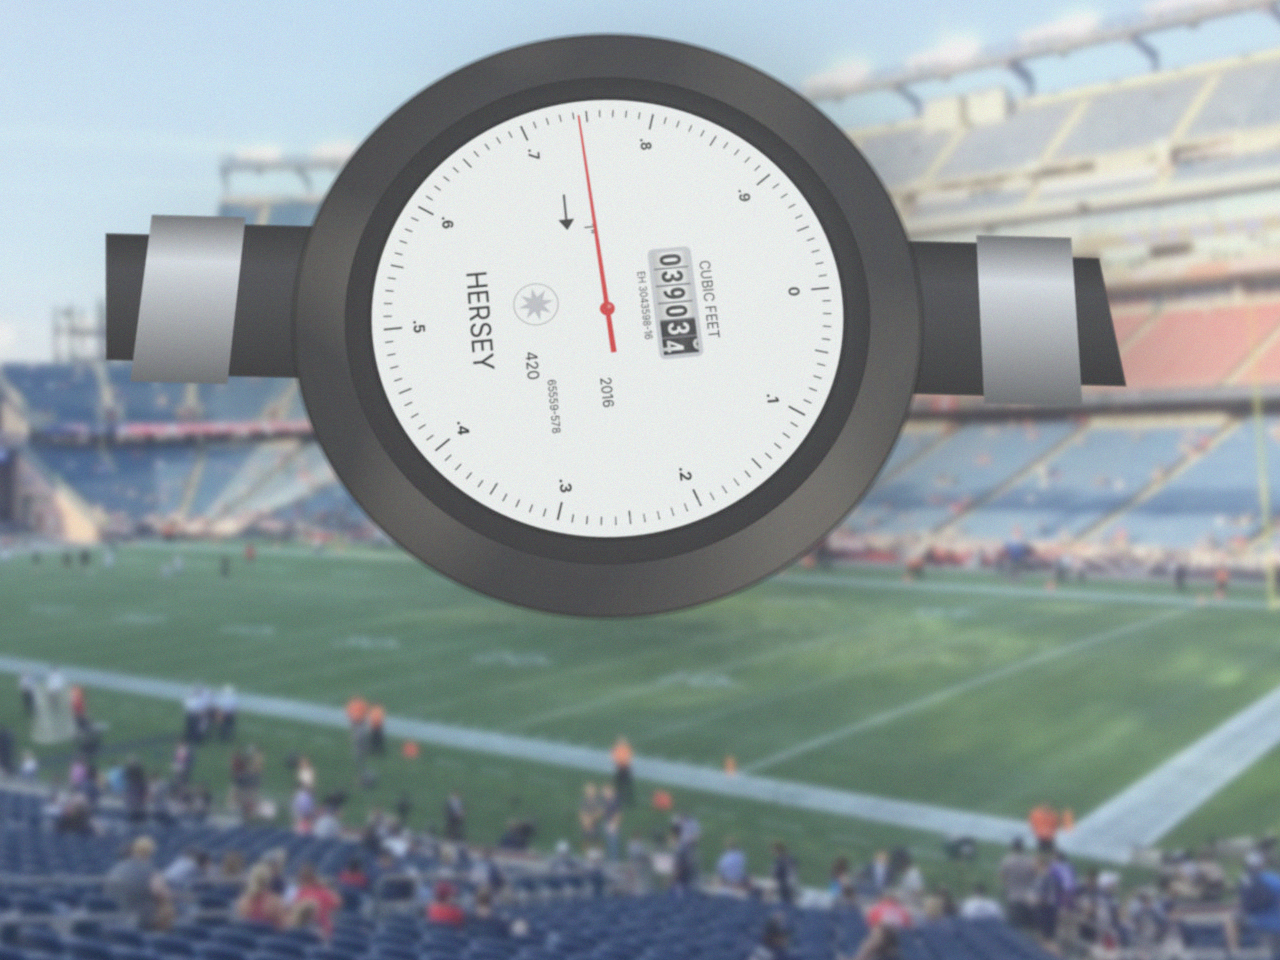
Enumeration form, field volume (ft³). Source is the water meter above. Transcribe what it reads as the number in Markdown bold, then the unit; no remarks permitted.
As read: **39033.74** ft³
